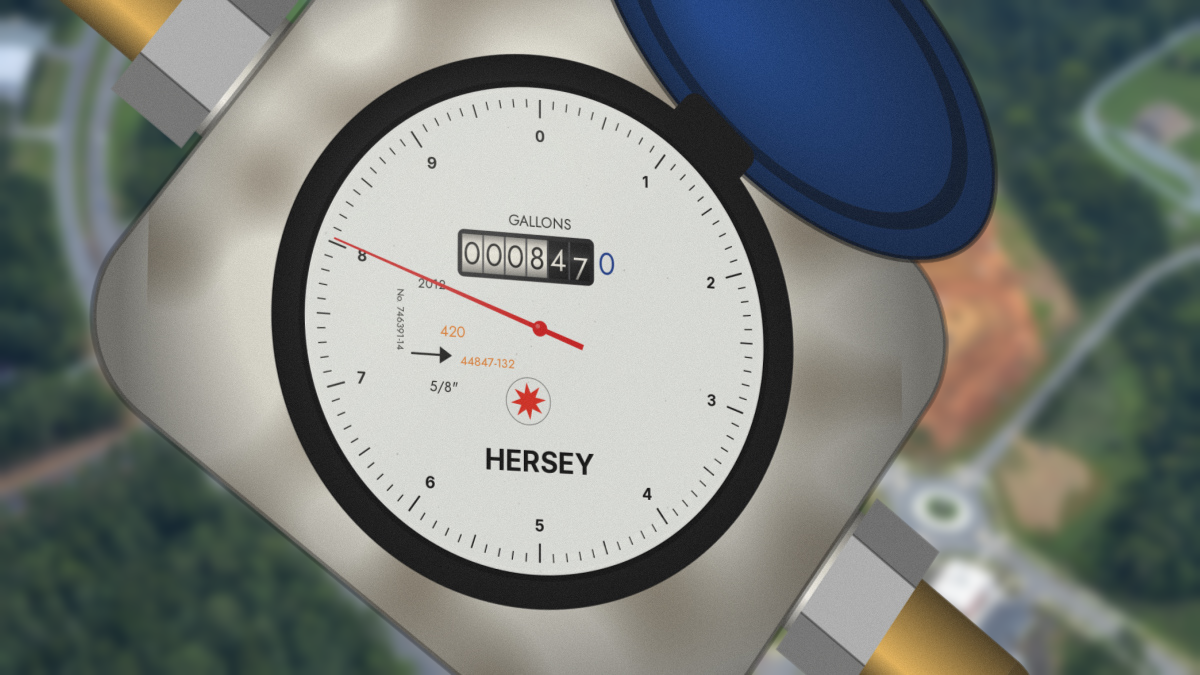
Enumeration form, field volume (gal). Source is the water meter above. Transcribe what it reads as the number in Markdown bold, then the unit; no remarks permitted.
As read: **8468.0** gal
